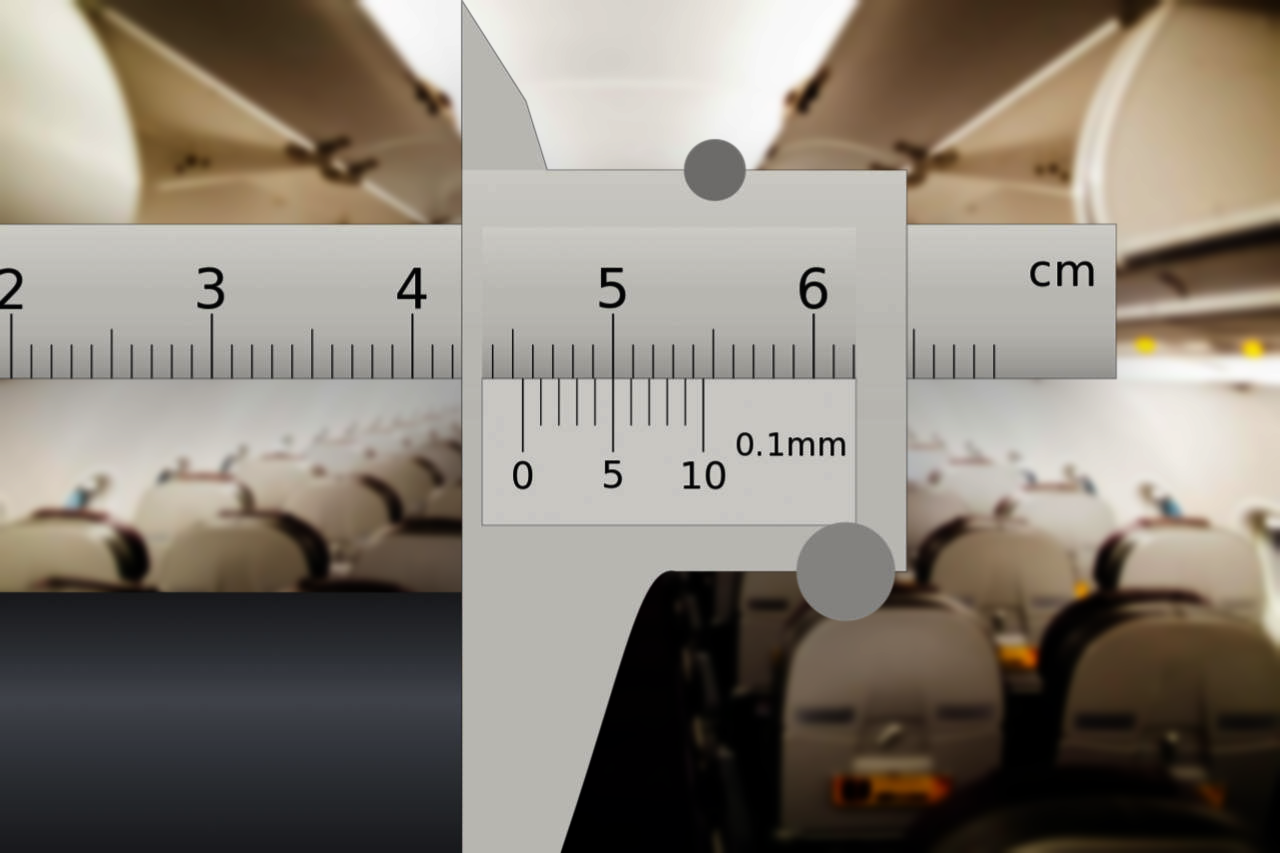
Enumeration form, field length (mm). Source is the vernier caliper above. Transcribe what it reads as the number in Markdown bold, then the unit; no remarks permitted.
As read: **45.5** mm
